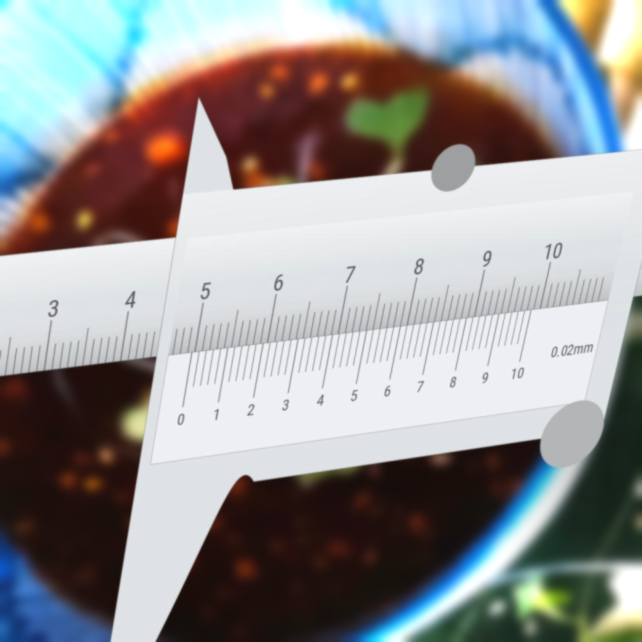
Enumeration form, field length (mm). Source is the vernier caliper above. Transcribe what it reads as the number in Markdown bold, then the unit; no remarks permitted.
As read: **49.6** mm
